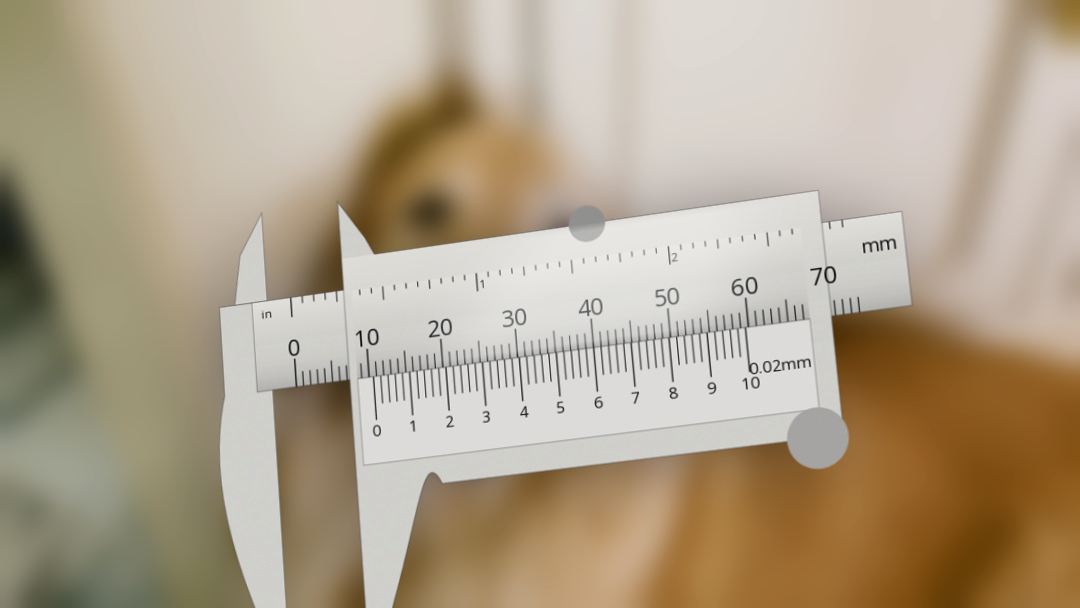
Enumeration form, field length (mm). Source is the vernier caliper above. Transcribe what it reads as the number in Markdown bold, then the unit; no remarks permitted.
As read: **10.6** mm
